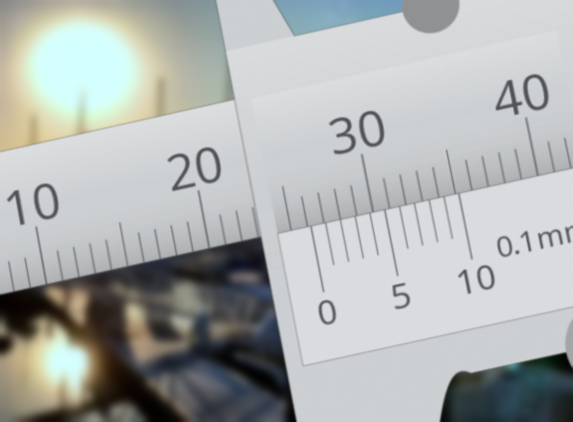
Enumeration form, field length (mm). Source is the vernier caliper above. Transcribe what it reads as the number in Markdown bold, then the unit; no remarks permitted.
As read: **26.2** mm
